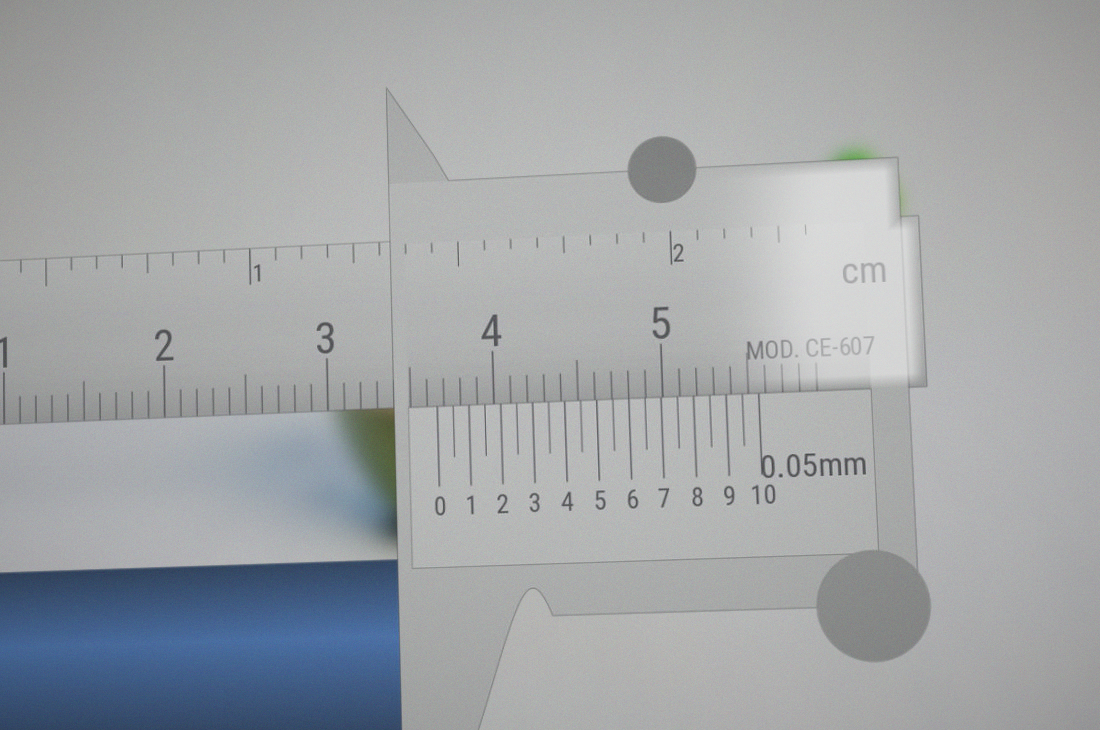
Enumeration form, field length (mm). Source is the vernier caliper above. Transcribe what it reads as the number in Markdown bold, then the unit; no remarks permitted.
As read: **36.6** mm
